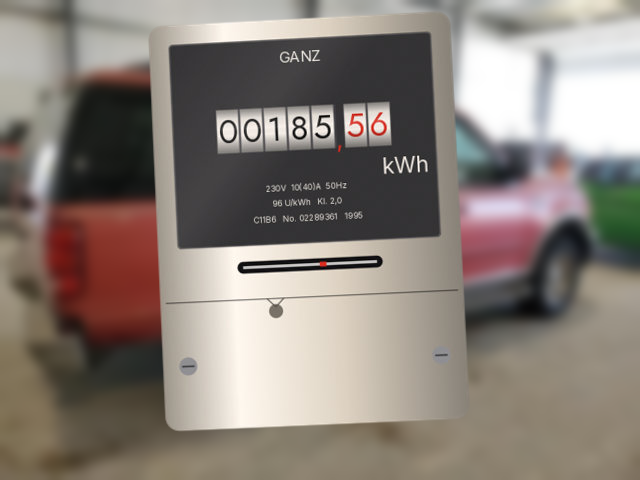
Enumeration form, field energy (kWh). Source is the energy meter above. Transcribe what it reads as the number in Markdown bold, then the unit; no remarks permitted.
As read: **185.56** kWh
